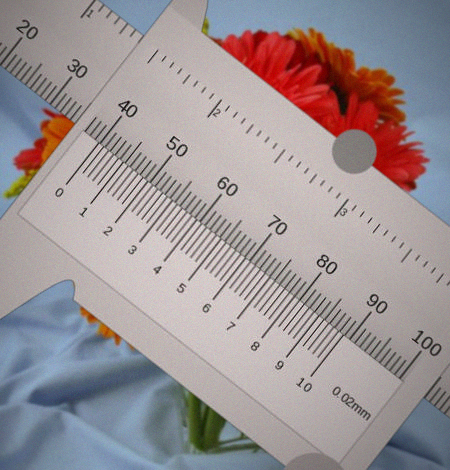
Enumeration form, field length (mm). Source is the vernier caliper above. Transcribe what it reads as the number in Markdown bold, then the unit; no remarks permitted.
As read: **39.8** mm
